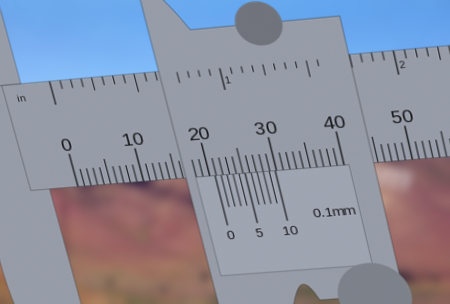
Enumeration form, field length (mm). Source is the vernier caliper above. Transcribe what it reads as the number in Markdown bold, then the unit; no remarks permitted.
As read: **20.8** mm
